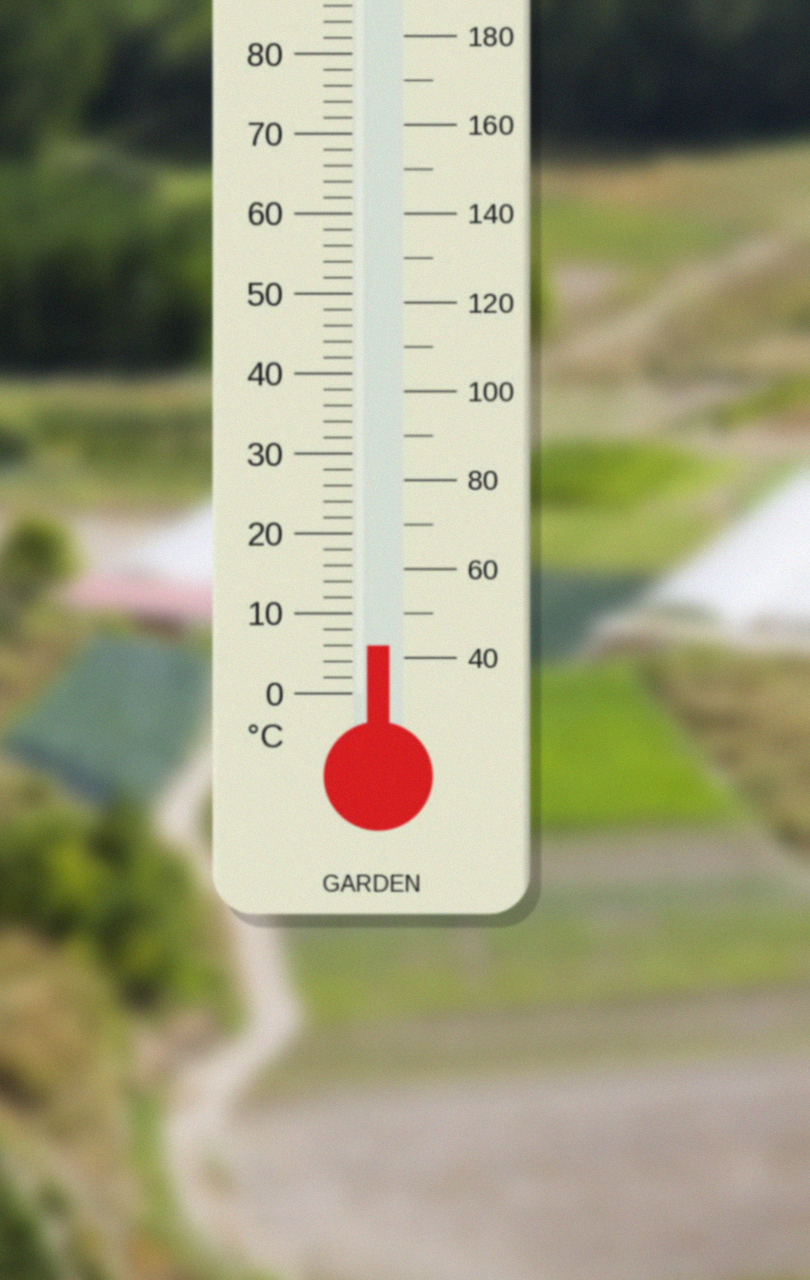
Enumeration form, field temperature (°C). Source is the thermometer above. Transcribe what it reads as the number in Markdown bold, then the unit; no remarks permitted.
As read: **6** °C
